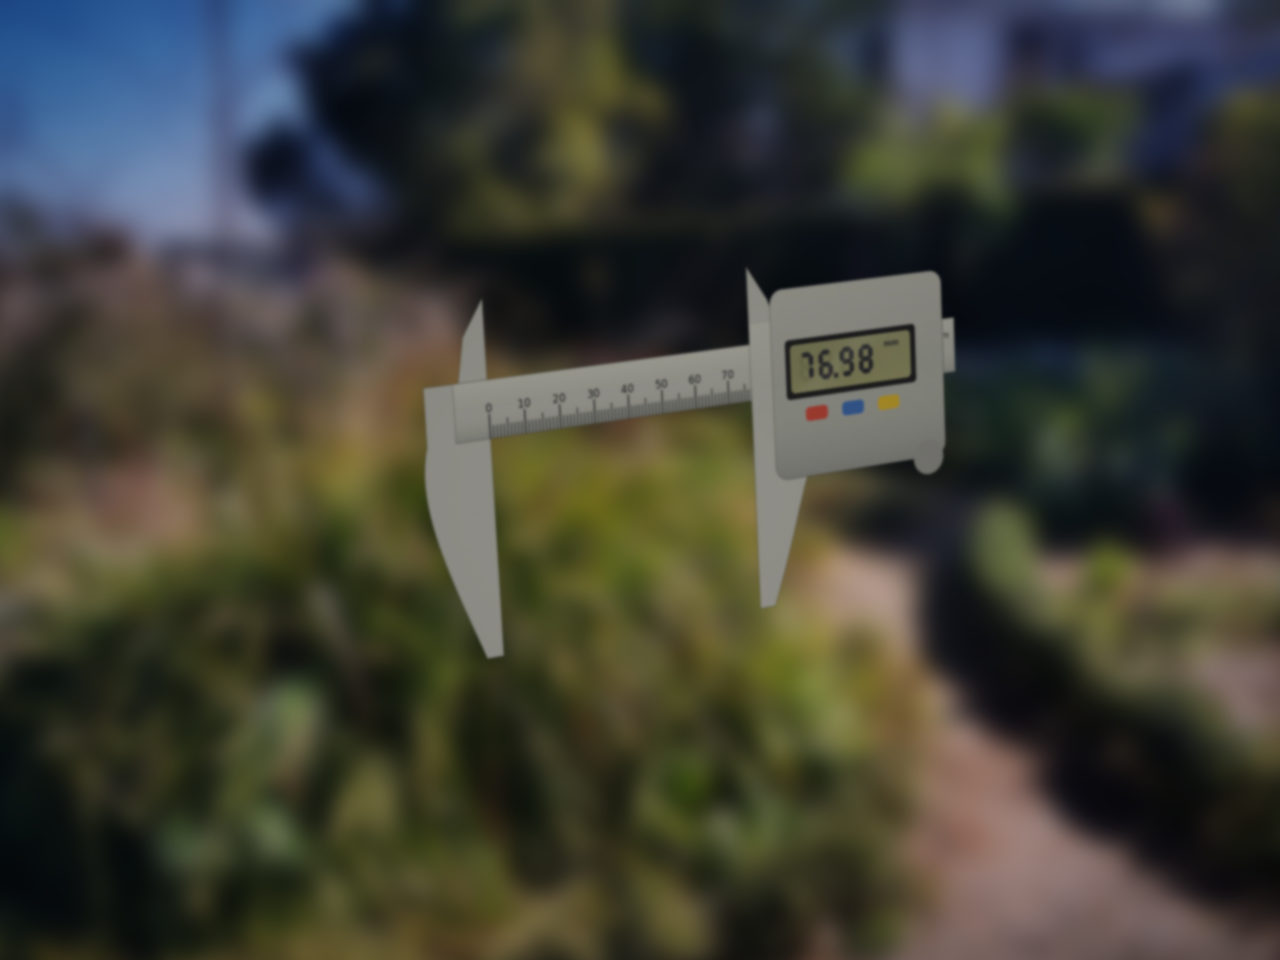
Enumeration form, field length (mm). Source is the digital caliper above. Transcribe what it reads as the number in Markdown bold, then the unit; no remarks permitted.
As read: **76.98** mm
